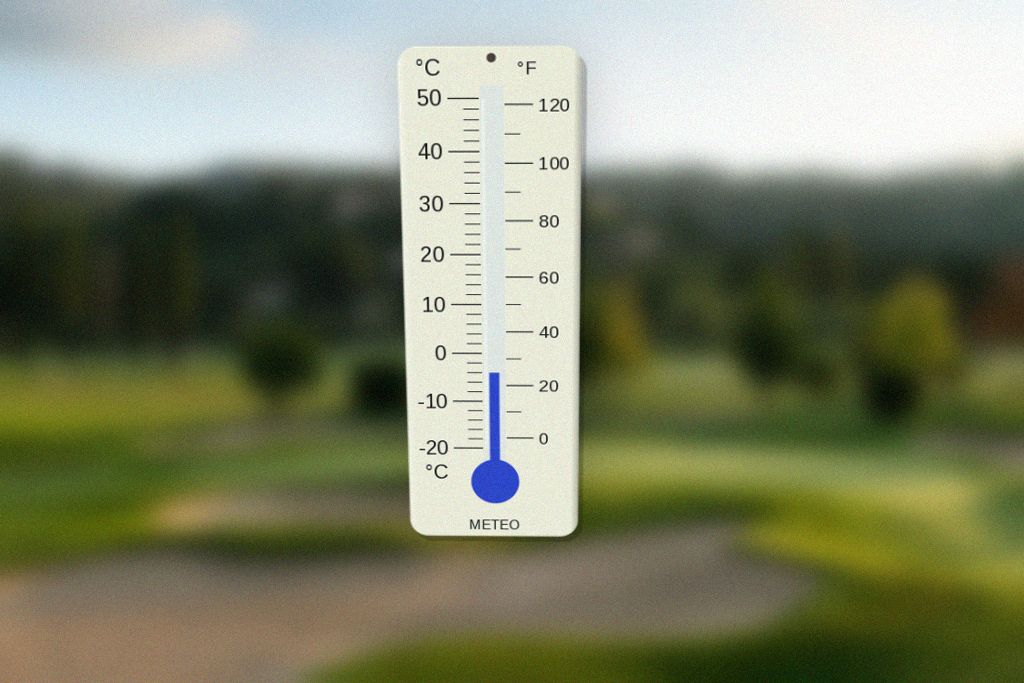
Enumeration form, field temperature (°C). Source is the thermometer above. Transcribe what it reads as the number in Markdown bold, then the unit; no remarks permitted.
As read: **-4** °C
